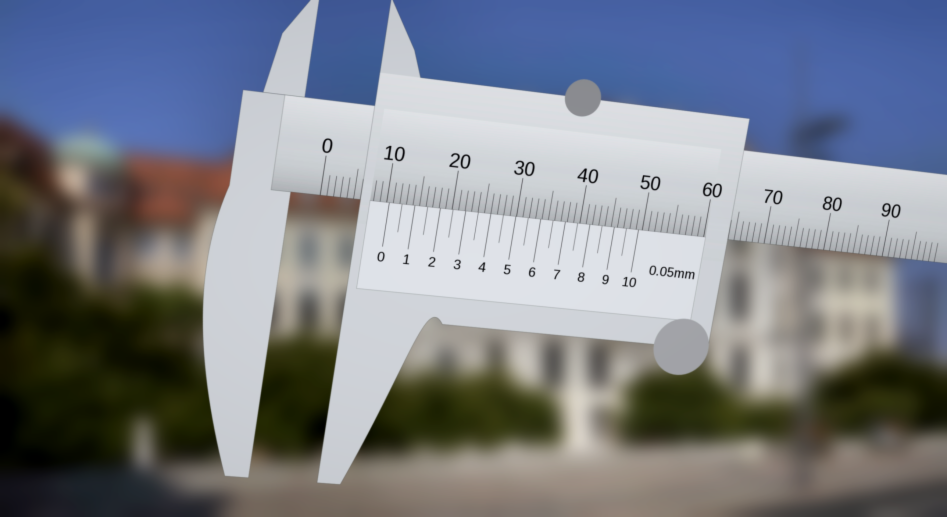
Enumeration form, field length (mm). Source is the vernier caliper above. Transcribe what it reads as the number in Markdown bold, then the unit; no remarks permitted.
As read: **10.4** mm
